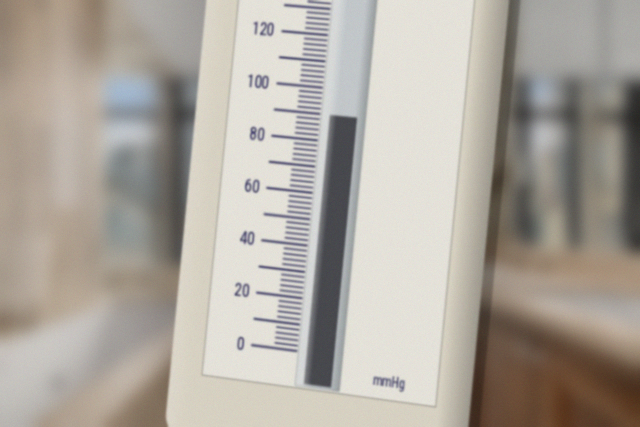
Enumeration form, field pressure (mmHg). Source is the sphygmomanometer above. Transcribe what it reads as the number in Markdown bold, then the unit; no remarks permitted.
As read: **90** mmHg
